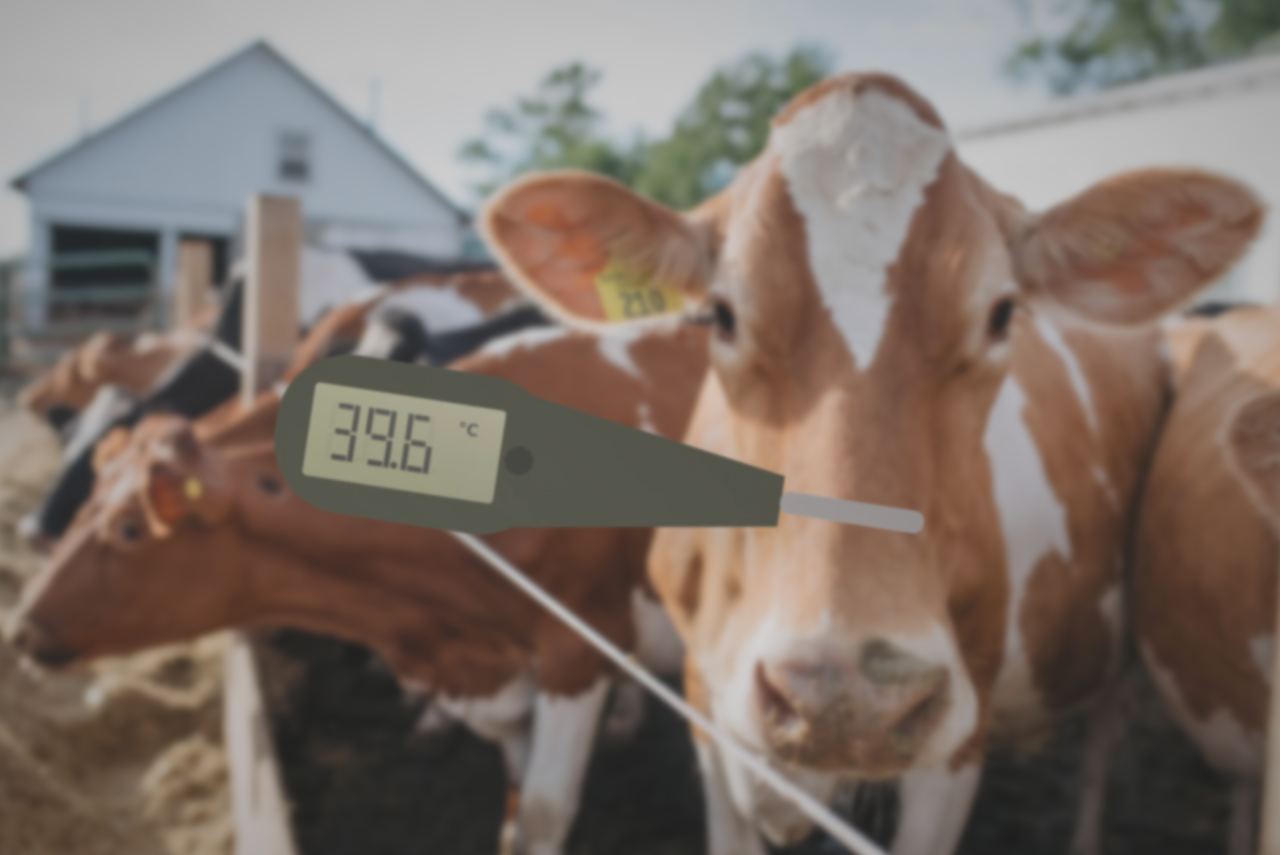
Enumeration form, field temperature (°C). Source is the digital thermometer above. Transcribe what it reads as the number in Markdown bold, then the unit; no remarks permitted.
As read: **39.6** °C
